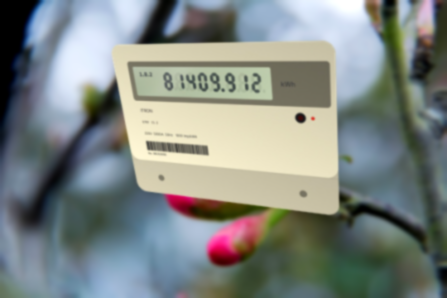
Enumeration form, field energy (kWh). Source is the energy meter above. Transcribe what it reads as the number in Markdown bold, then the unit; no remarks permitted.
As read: **81409.912** kWh
